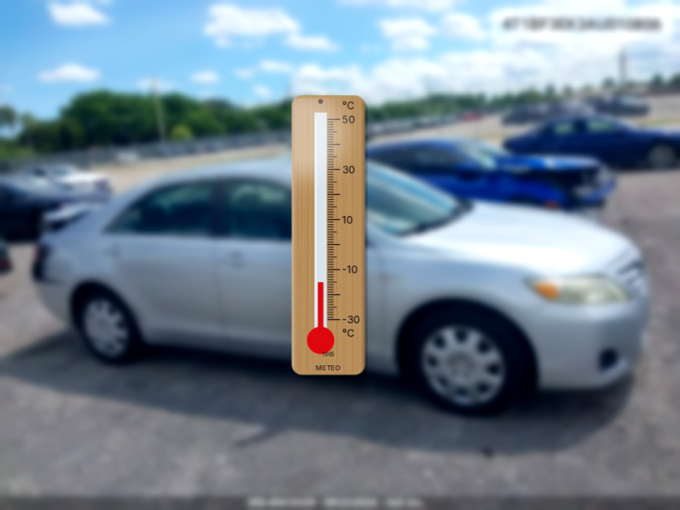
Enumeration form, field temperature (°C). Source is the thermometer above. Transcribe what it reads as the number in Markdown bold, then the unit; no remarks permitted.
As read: **-15** °C
